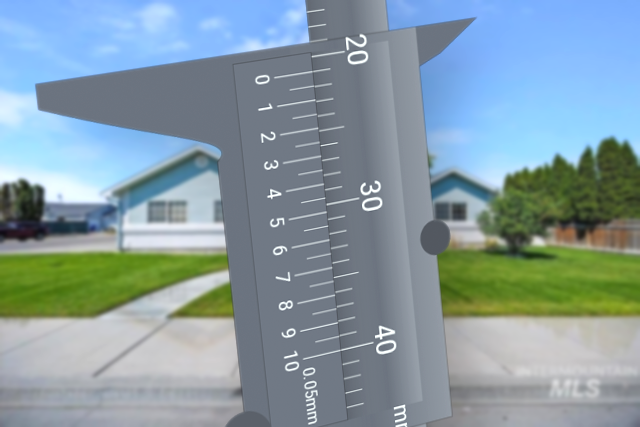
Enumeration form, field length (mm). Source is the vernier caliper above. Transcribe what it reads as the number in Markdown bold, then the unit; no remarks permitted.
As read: **21.0** mm
